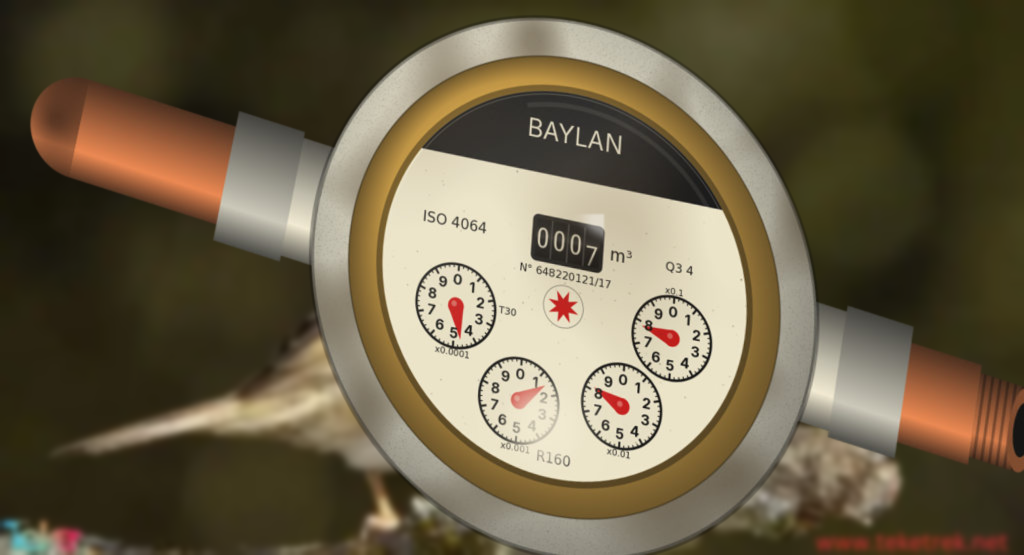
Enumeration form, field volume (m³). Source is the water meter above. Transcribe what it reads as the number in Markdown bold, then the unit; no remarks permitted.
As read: **6.7814** m³
